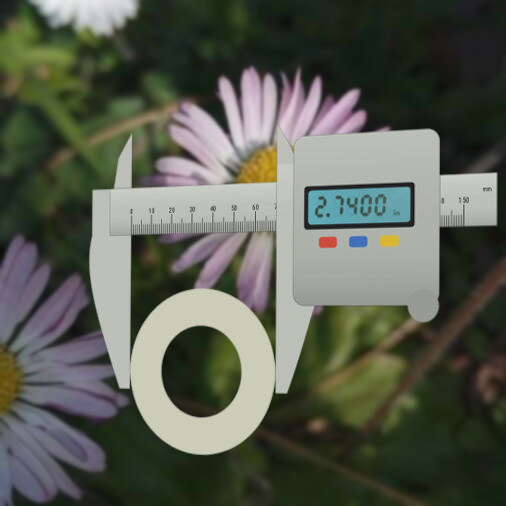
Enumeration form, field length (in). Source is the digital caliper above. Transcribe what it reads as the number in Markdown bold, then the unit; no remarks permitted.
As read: **2.7400** in
